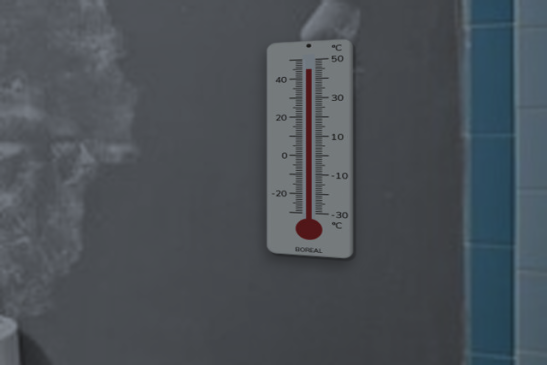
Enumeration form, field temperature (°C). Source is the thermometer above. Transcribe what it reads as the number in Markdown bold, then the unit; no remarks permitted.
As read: **45** °C
